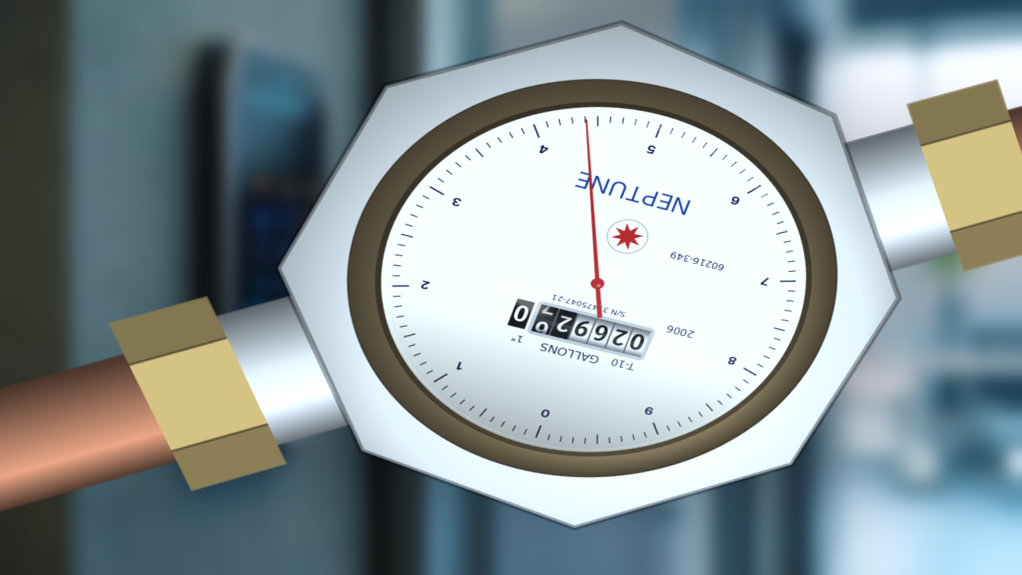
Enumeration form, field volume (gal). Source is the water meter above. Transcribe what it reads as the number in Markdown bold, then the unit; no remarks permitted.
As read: **269264.4** gal
